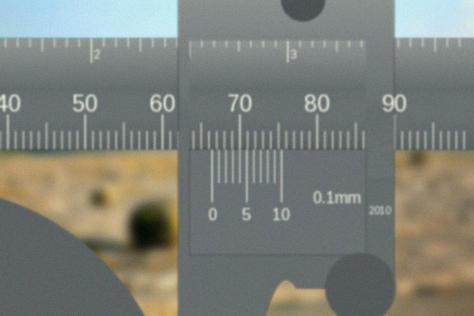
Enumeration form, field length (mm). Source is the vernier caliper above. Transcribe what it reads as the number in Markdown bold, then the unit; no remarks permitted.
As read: **66.4** mm
